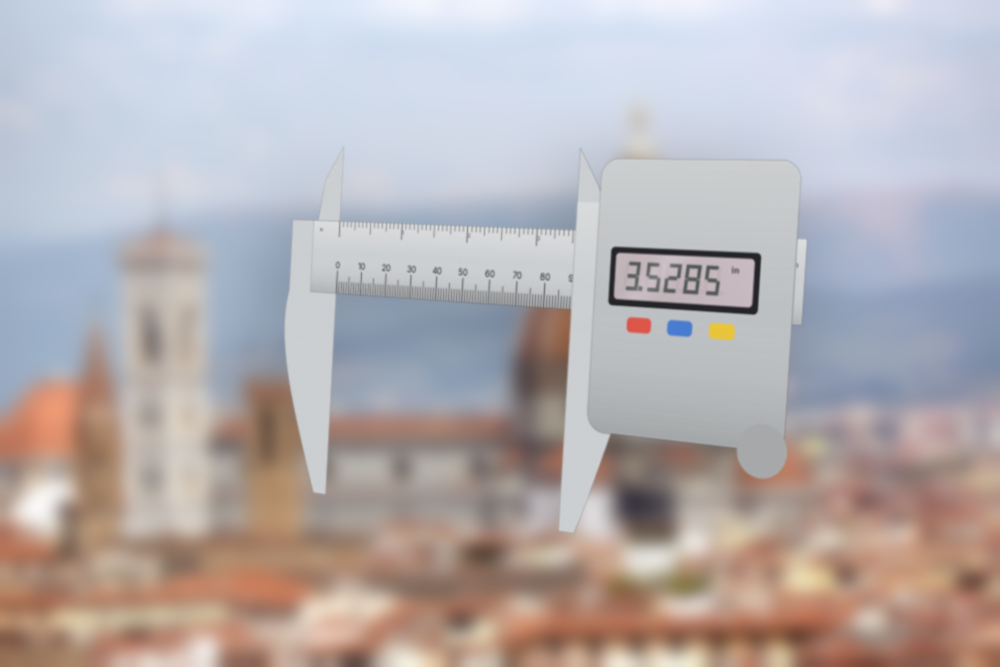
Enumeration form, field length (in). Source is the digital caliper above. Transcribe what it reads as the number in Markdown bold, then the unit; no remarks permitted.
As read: **3.5285** in
